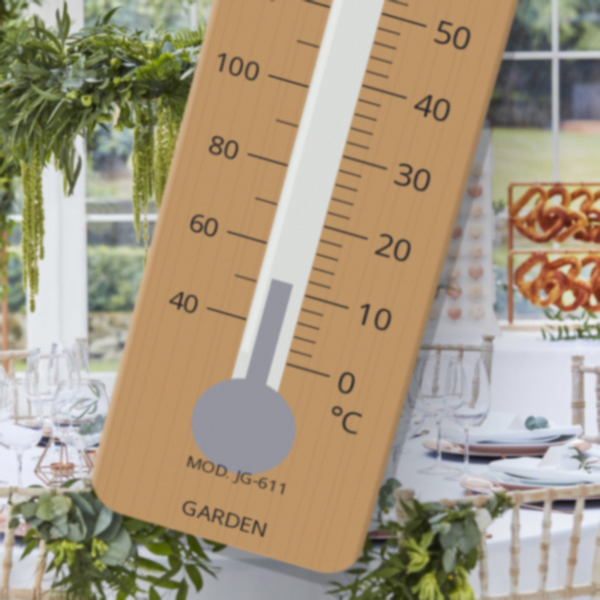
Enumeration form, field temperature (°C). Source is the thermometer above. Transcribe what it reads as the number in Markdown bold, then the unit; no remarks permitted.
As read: **11** °C
